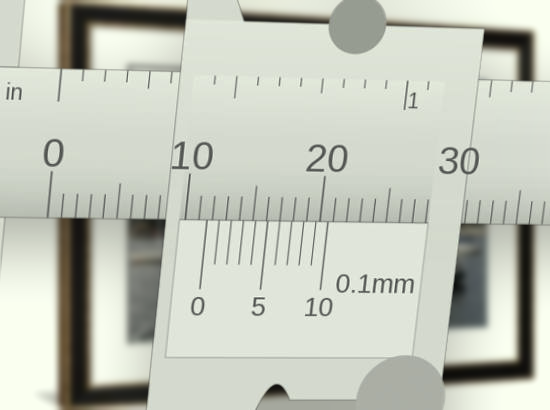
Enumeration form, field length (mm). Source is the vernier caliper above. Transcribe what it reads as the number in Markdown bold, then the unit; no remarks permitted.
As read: **11.6** mm
